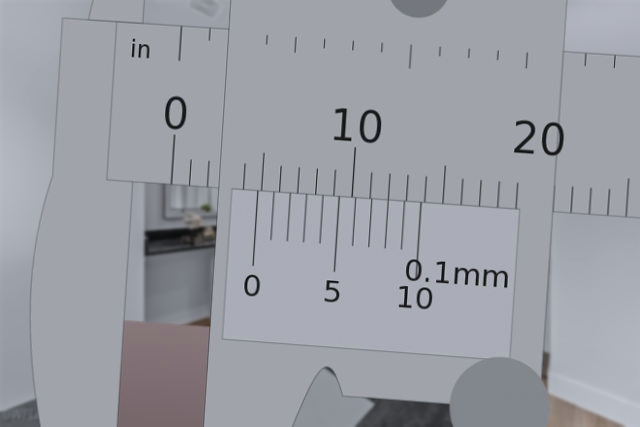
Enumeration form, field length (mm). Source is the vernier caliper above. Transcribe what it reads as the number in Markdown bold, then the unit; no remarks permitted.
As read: **4.8** mm
